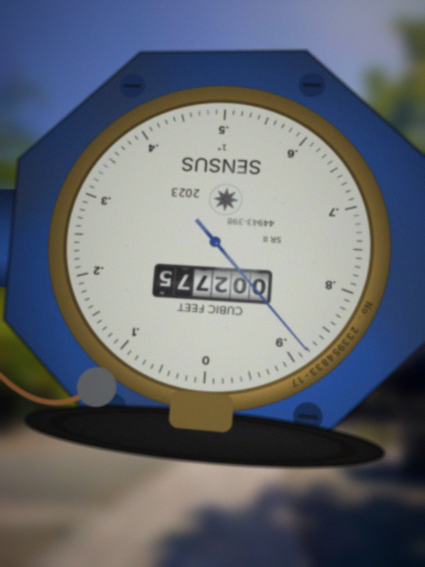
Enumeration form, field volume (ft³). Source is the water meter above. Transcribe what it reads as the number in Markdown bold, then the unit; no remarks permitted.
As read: **2774.88** ft³
